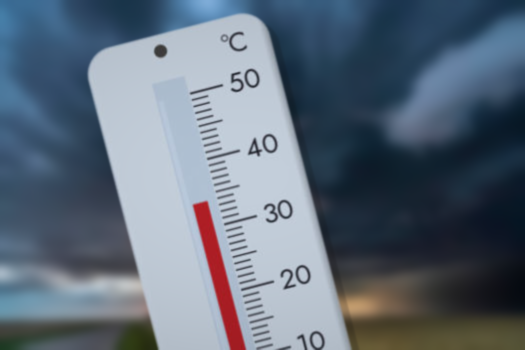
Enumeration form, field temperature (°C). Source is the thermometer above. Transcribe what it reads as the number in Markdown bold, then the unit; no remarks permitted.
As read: **34** °C
